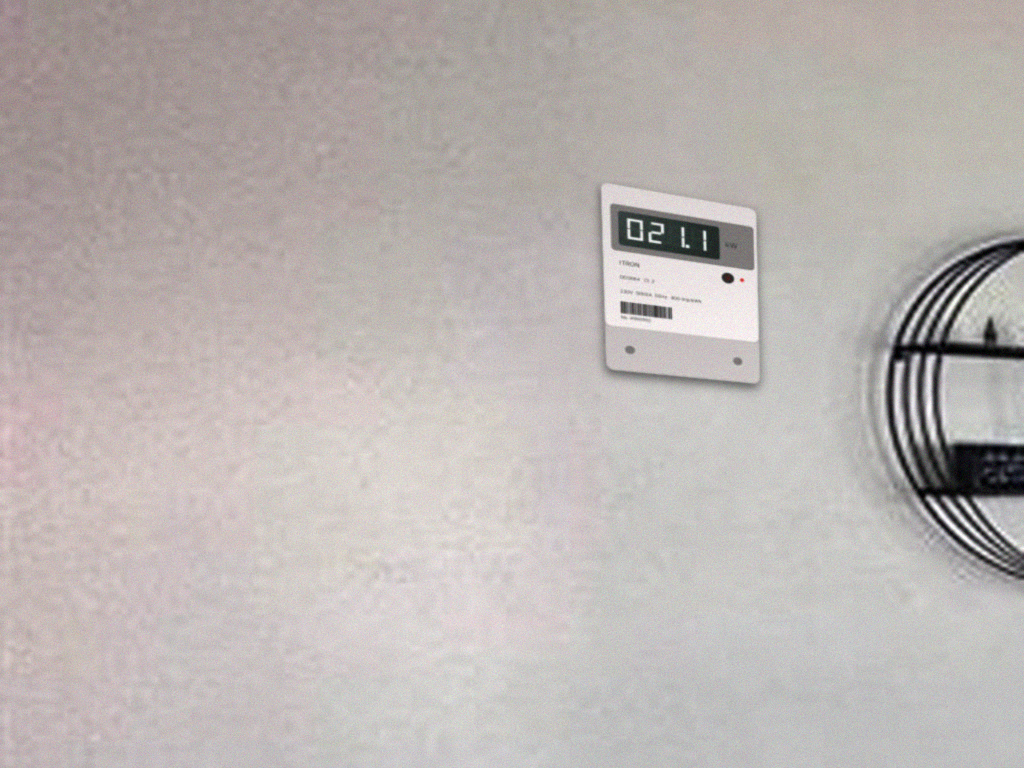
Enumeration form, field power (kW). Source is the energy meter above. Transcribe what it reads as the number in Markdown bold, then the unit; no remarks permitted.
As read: **21.1** kW
